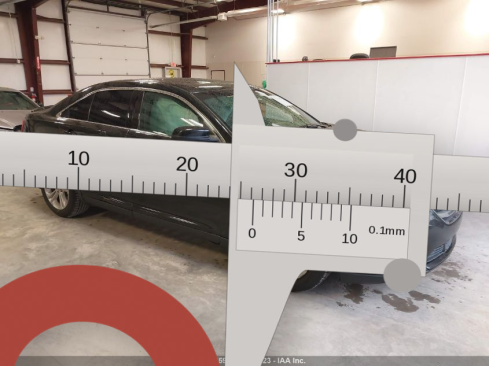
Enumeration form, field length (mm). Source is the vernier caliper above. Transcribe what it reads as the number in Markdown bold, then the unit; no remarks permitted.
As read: **26.2** mm
